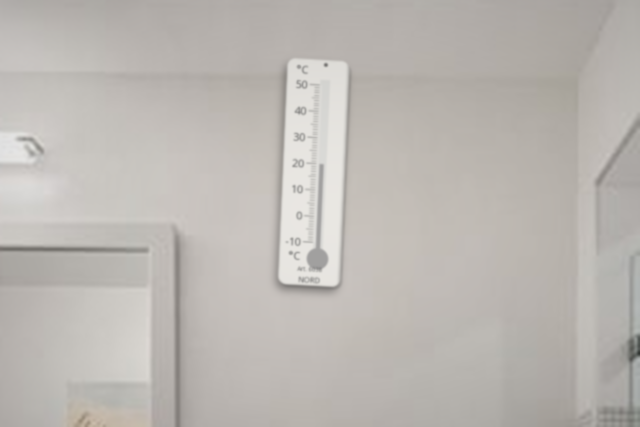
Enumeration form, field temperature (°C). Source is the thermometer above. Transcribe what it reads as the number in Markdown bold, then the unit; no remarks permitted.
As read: **20** °C
